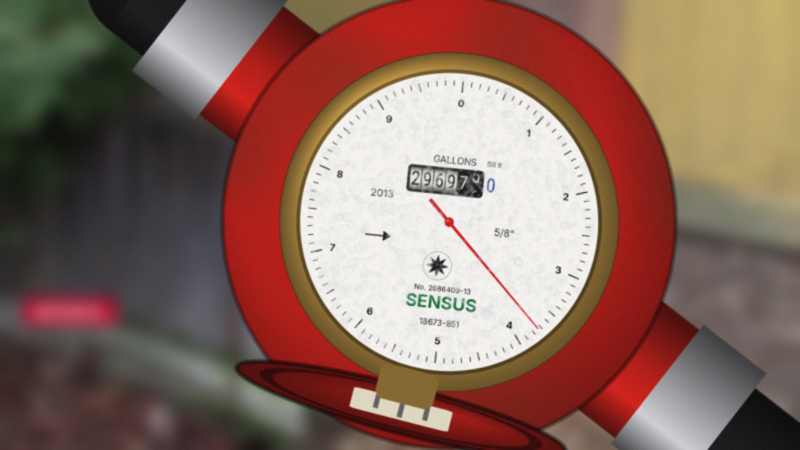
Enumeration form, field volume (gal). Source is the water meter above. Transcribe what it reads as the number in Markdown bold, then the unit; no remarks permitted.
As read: **2969753.7** gal
